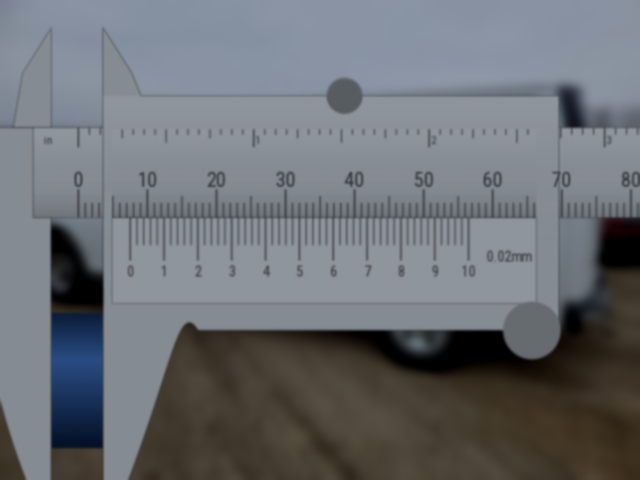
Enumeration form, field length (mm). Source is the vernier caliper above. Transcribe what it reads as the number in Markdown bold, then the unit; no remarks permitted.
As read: **7.5** mm
